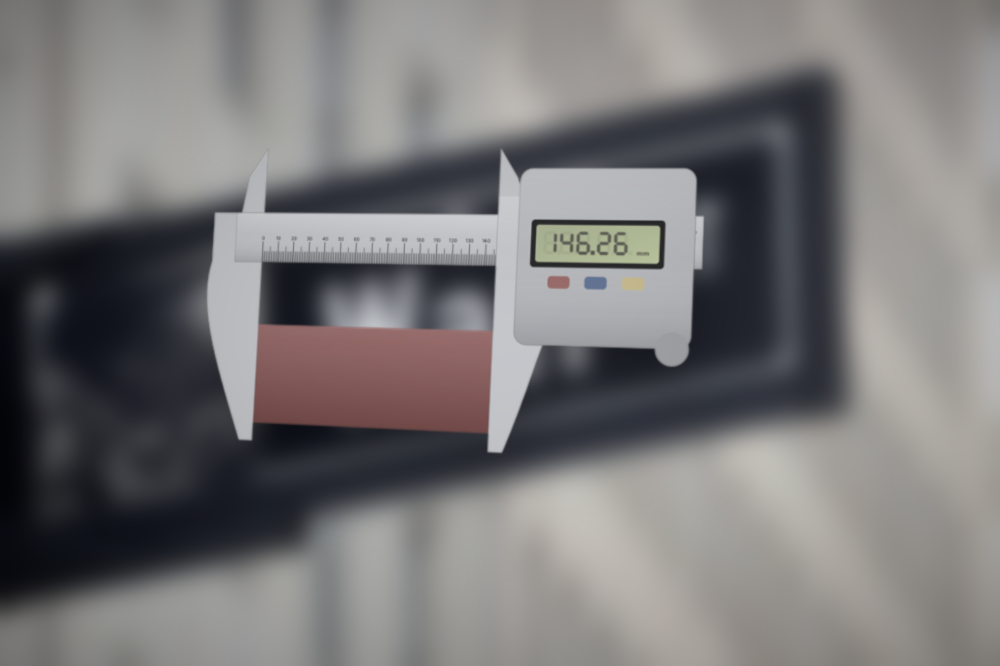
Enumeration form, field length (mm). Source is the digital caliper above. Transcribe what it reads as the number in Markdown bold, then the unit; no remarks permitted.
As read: **146.26** mm
